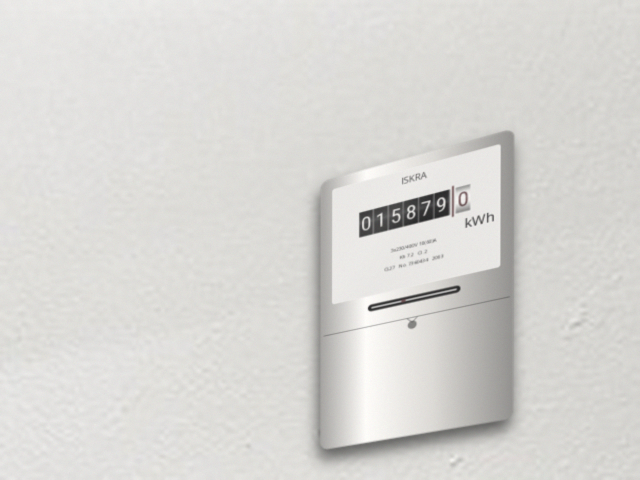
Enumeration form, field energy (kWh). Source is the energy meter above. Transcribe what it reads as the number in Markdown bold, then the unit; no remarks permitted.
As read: **15879.0** kWh
